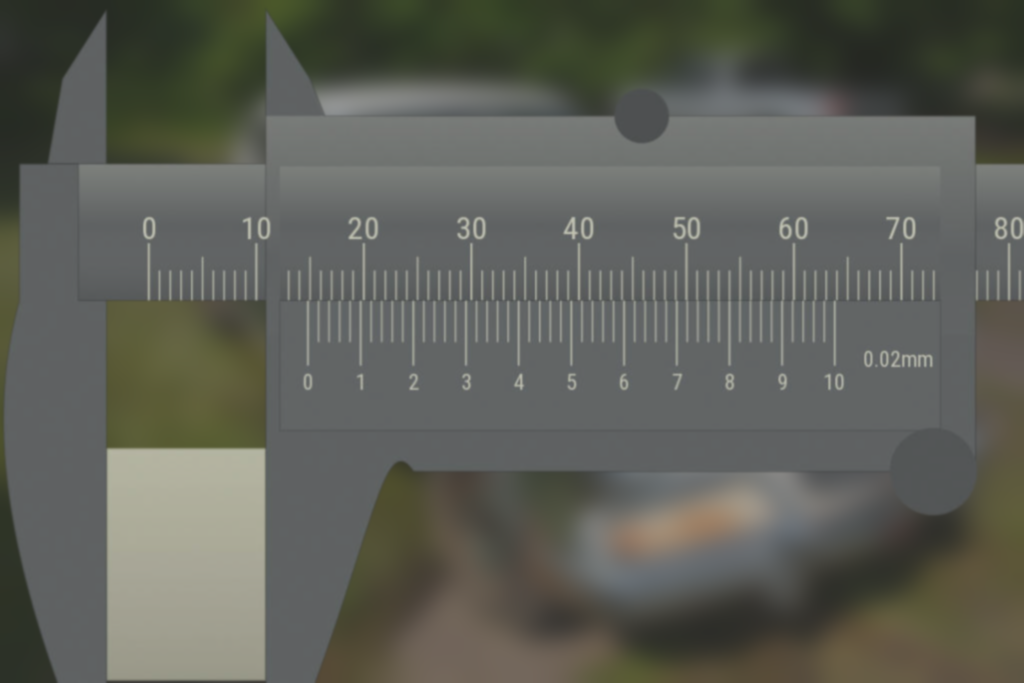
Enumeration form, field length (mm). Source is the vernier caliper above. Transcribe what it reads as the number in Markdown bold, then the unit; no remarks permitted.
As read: **14.8** mm
